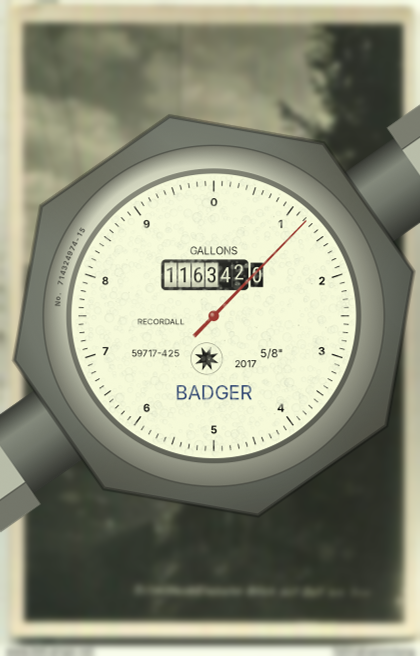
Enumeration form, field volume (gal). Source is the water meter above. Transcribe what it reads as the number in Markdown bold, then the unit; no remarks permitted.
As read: **1163421.2** gal
